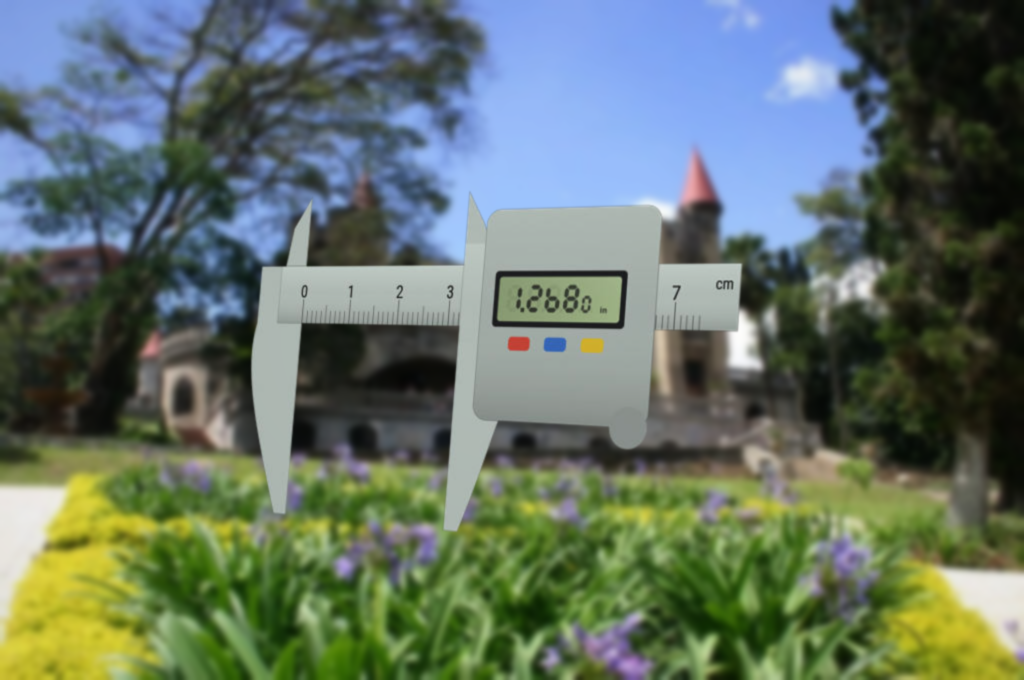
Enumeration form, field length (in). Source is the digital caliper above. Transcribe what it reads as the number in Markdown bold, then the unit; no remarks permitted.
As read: **1.2680** in
